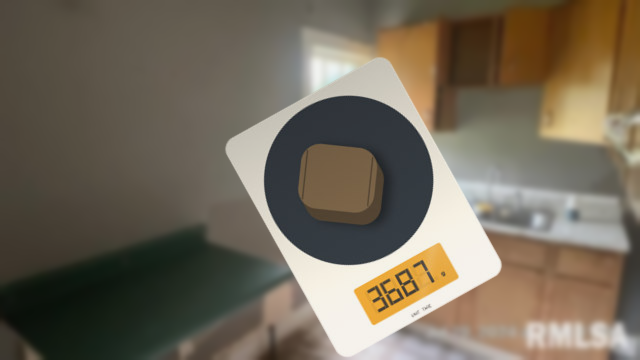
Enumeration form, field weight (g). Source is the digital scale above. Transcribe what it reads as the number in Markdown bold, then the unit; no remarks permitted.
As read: **3687** g
